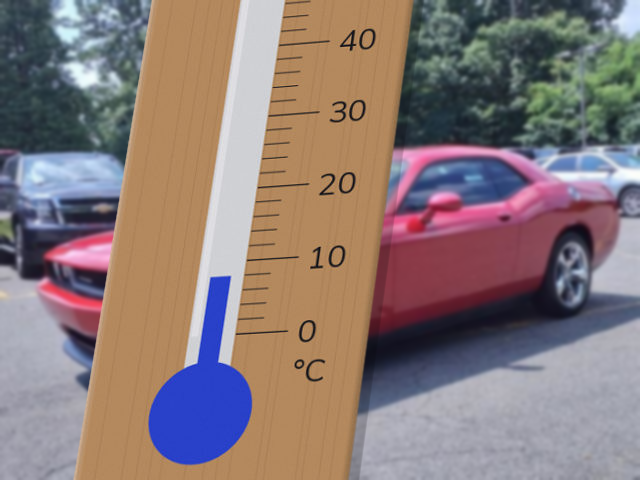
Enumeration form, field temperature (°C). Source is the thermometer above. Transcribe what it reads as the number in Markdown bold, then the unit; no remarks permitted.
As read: **8** °C
